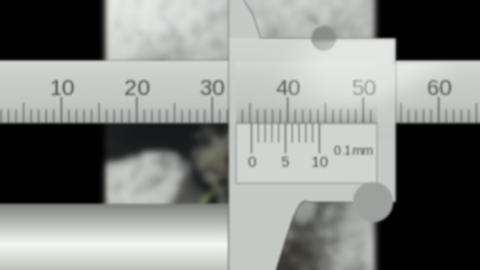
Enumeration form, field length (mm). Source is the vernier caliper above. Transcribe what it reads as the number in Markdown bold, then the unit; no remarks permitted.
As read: **35.2** mm
